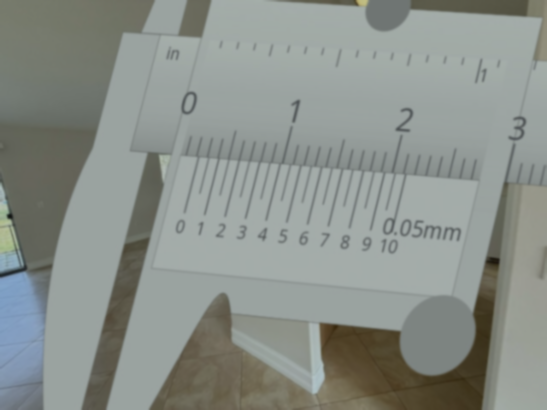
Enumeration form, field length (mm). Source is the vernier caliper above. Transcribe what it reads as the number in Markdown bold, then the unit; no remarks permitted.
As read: **2.2** mm
